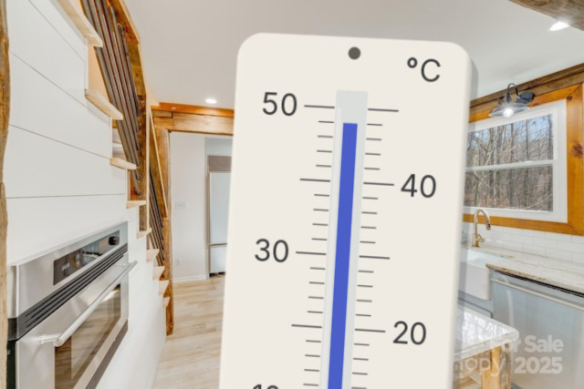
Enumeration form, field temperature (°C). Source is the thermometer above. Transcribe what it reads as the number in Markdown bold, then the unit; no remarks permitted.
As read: **48** °C
